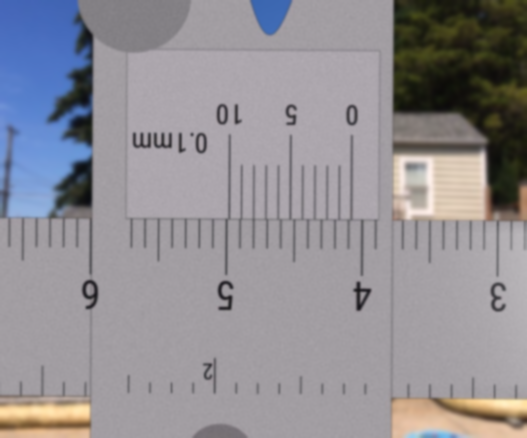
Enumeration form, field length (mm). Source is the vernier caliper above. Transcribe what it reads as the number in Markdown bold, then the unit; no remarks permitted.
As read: **40.8** mm
